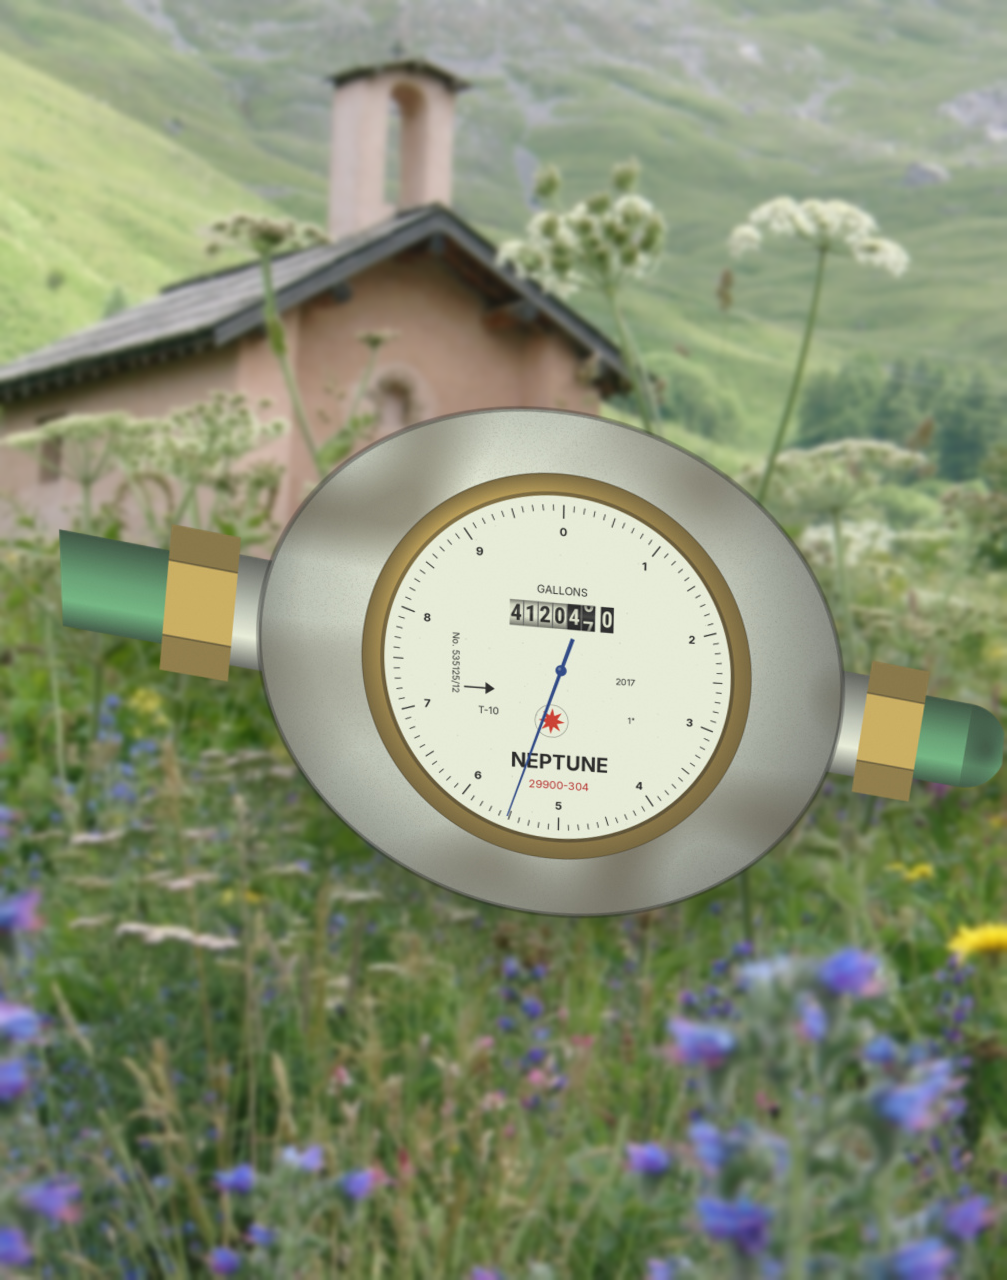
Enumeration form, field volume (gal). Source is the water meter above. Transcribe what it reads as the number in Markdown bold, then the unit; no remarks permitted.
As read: **4120465.5** gal
